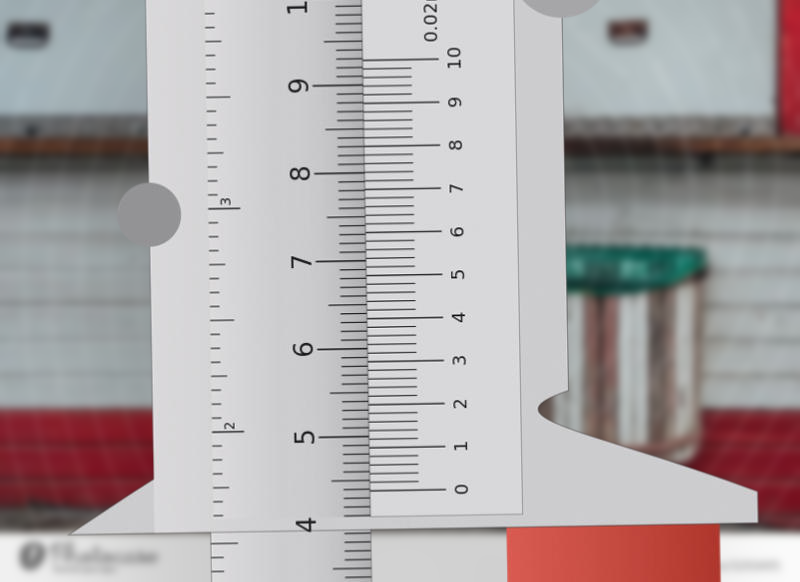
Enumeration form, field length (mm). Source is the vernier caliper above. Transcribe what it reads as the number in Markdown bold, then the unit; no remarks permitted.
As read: **43.8** mm
